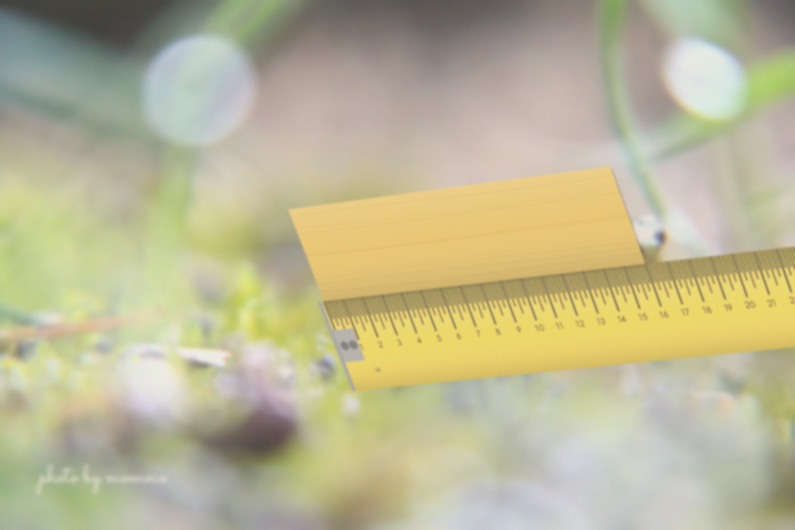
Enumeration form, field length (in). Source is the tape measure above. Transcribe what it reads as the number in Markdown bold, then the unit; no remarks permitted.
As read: **16** in
